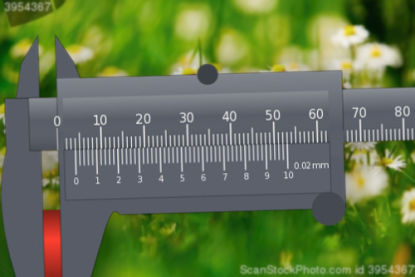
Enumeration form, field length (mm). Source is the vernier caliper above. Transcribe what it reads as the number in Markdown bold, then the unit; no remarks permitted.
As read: **4.0** mm
